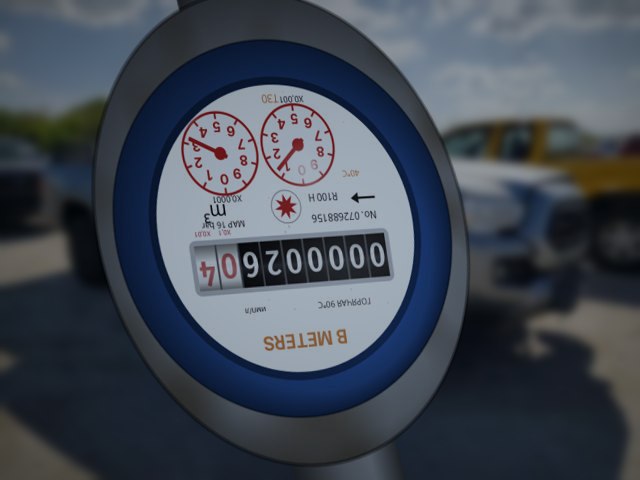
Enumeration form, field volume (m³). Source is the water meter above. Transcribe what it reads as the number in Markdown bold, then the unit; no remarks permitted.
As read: **26.0413** m³
